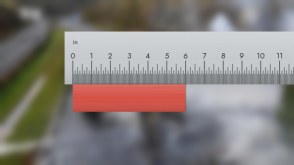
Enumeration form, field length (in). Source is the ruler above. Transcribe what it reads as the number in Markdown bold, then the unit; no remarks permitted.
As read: **6** in
